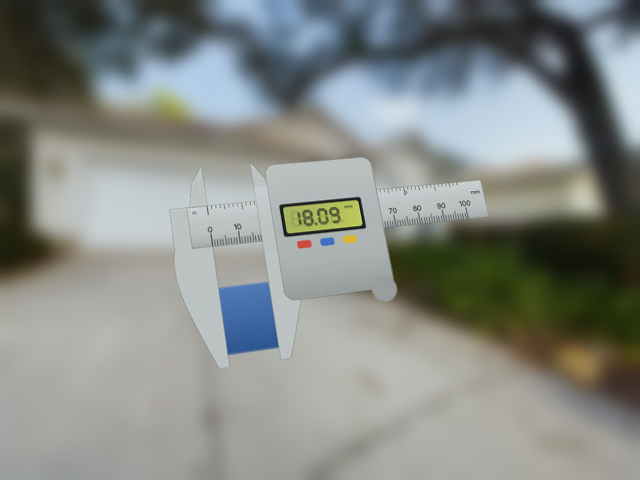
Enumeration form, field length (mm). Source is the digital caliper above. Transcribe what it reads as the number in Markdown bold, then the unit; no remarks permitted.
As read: **18.09** mm
